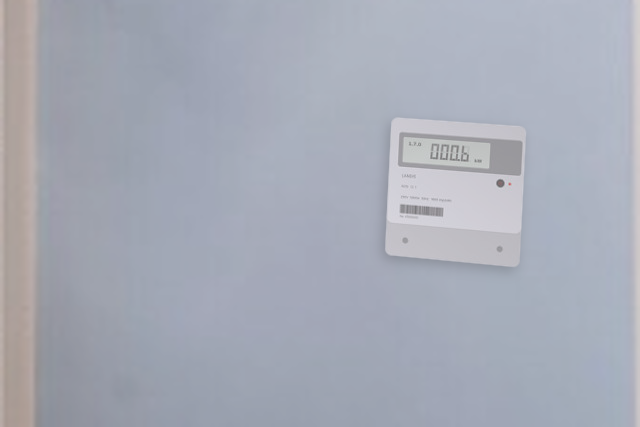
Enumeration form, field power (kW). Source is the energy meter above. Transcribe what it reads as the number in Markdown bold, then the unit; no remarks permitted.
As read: **0.6** kW
